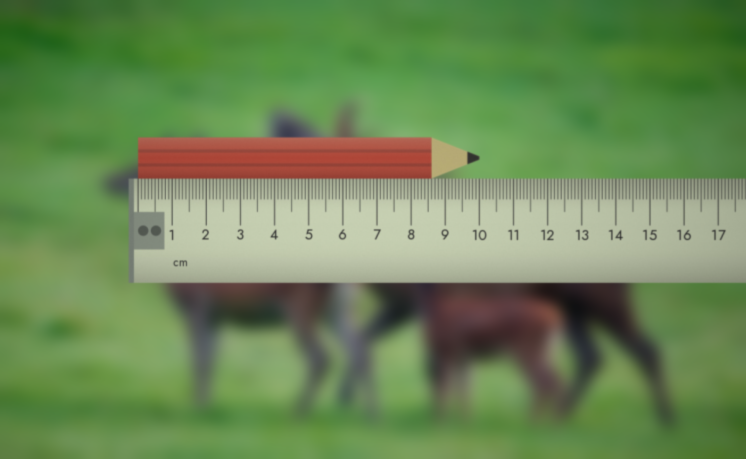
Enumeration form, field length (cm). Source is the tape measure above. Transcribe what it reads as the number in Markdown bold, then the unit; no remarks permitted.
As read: **10** cm
